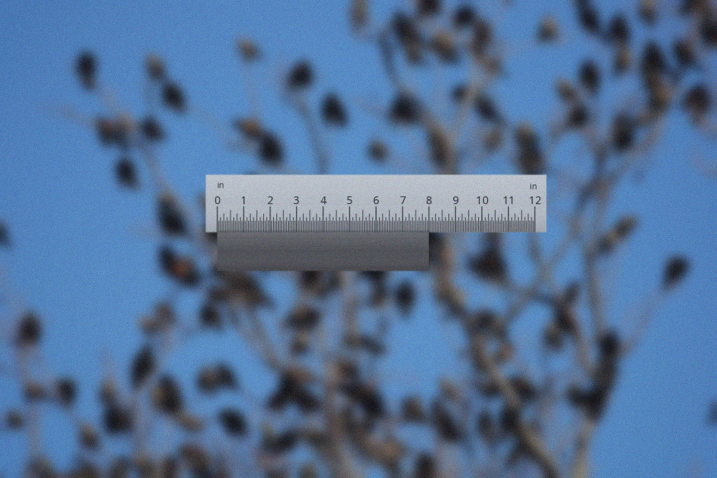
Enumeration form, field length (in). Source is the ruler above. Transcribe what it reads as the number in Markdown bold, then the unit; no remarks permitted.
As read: **8** in
